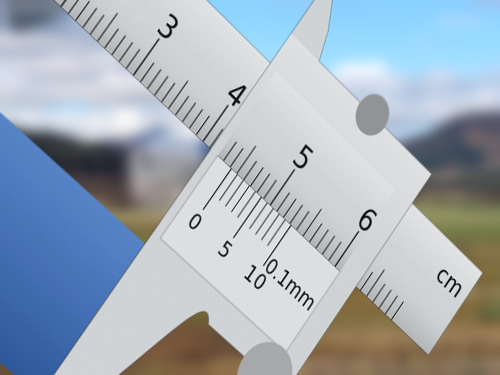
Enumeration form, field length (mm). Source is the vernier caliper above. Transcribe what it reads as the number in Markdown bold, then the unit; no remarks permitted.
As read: **44.2** mm
